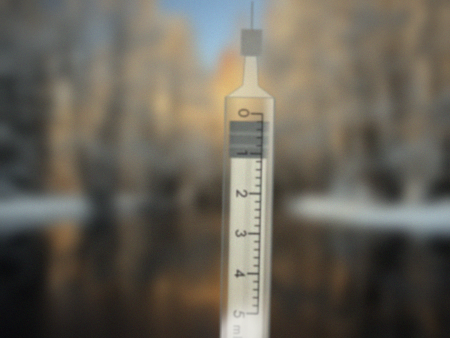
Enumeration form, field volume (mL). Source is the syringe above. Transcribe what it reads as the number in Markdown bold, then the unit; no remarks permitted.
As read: **0.2** mL
